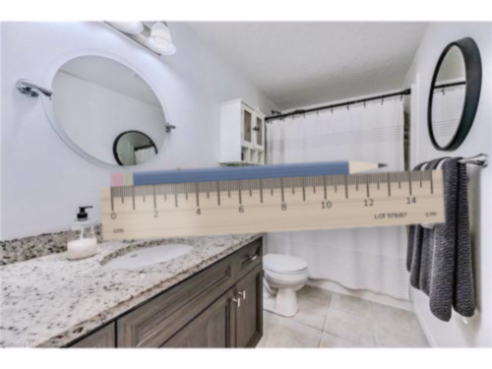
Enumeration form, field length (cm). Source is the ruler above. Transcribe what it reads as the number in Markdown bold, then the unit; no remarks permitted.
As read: **13** cm
